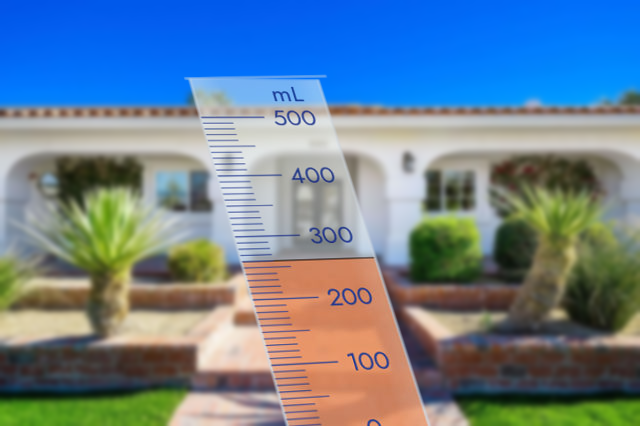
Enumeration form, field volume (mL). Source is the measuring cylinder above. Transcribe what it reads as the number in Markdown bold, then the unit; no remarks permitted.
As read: **260** mL
